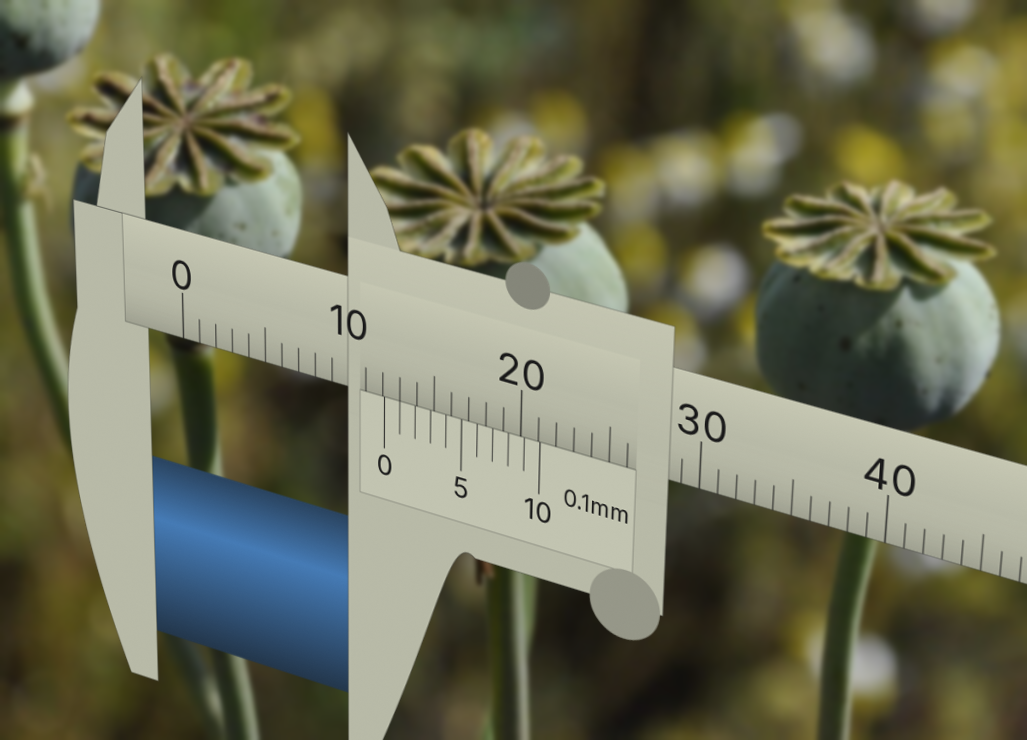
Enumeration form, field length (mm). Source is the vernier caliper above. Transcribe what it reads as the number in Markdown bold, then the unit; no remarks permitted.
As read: **12.1** mm
